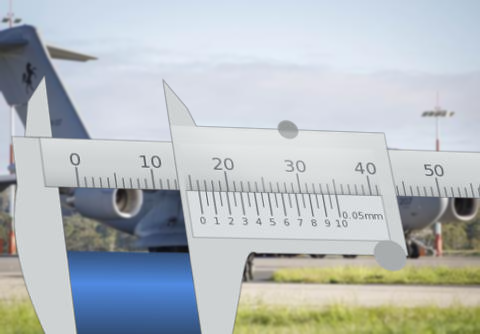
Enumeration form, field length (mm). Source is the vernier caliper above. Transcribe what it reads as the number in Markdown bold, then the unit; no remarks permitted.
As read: **16.0** mm
